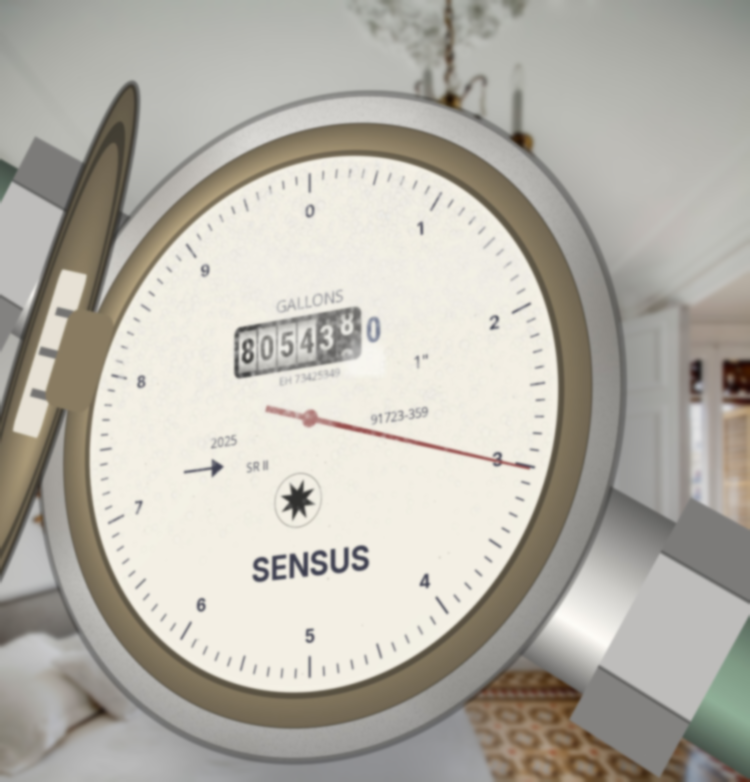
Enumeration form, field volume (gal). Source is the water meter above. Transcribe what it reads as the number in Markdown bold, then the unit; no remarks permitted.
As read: **8054383.0** gal
